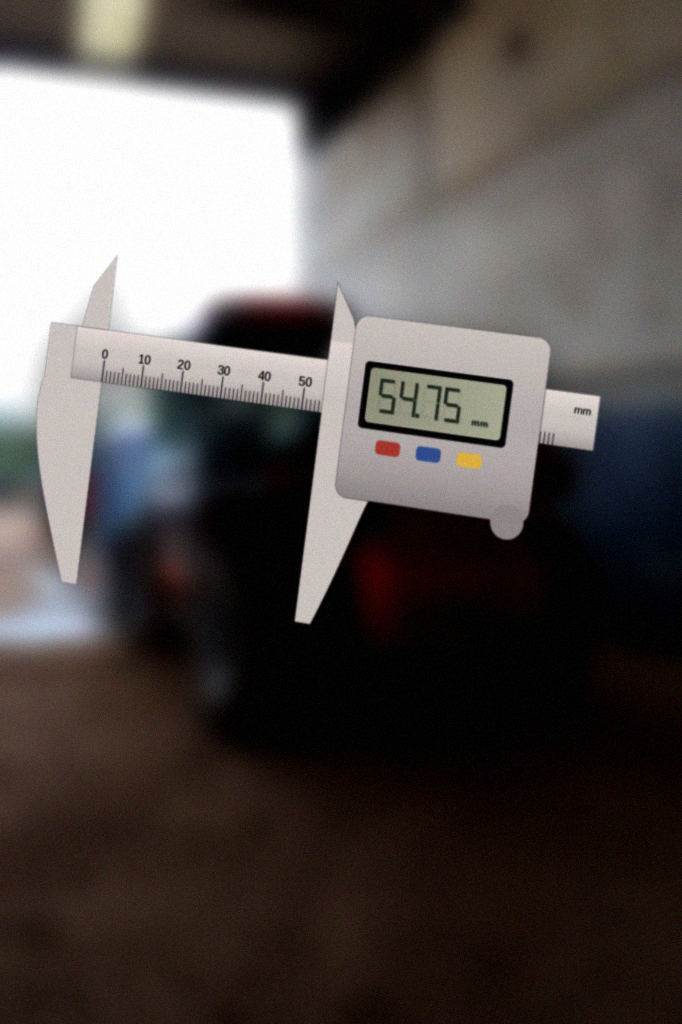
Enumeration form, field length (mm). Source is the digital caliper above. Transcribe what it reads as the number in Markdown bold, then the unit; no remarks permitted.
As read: **54.75** mm
